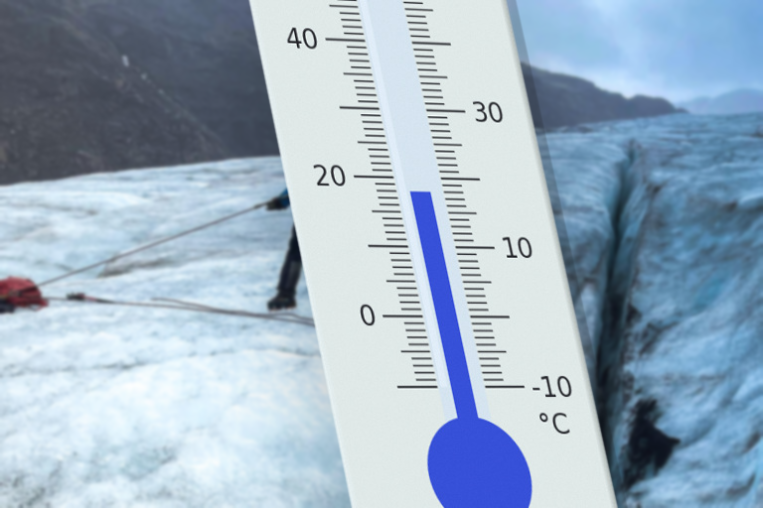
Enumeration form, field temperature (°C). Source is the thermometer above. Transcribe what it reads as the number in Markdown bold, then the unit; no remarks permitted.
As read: **18** °C
